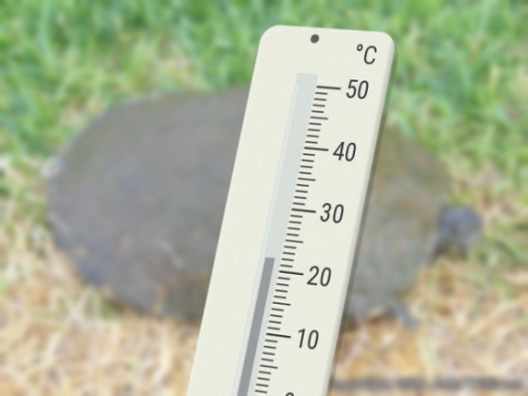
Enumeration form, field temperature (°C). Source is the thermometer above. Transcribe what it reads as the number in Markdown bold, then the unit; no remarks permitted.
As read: **22** °C
